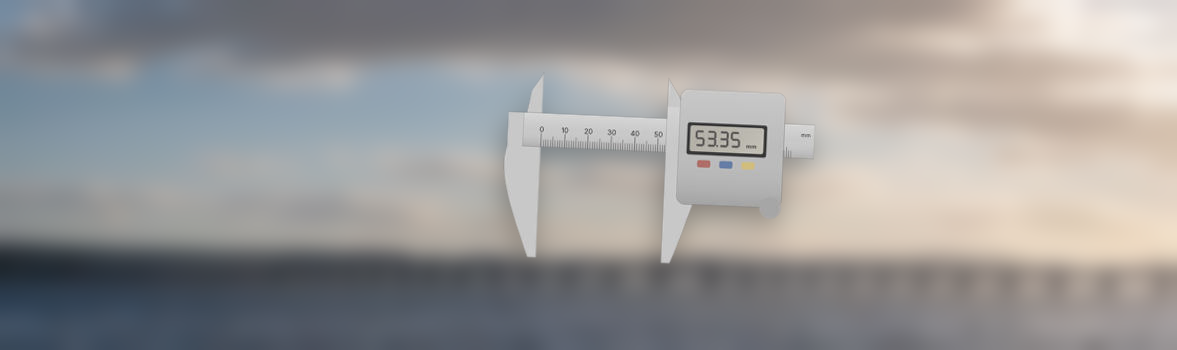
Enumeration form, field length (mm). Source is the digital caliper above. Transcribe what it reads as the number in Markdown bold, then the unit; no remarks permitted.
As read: **53.35** mm
